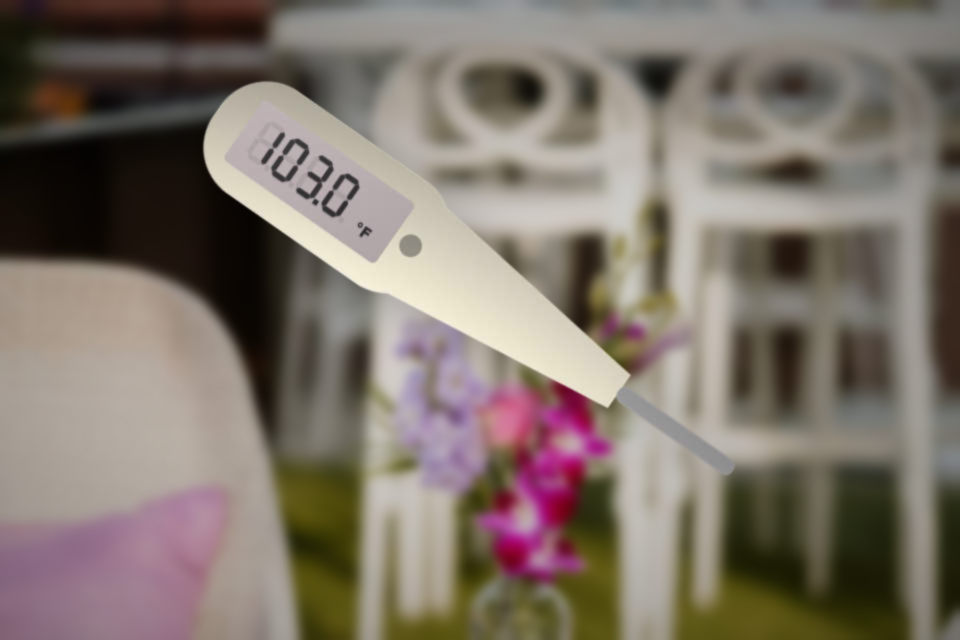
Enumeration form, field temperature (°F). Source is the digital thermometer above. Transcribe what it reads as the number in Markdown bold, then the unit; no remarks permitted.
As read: **103.0** °F
